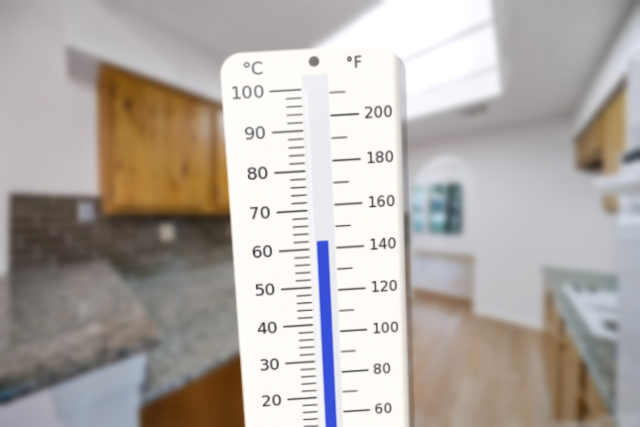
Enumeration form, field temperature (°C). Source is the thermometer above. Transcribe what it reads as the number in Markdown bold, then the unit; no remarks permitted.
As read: **62** °C
